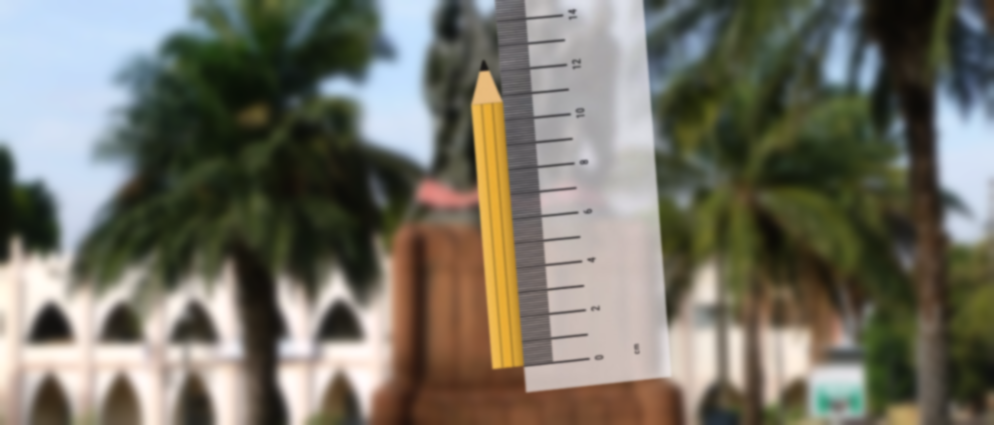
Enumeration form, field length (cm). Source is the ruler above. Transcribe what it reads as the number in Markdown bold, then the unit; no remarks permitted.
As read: **12.5** cm
